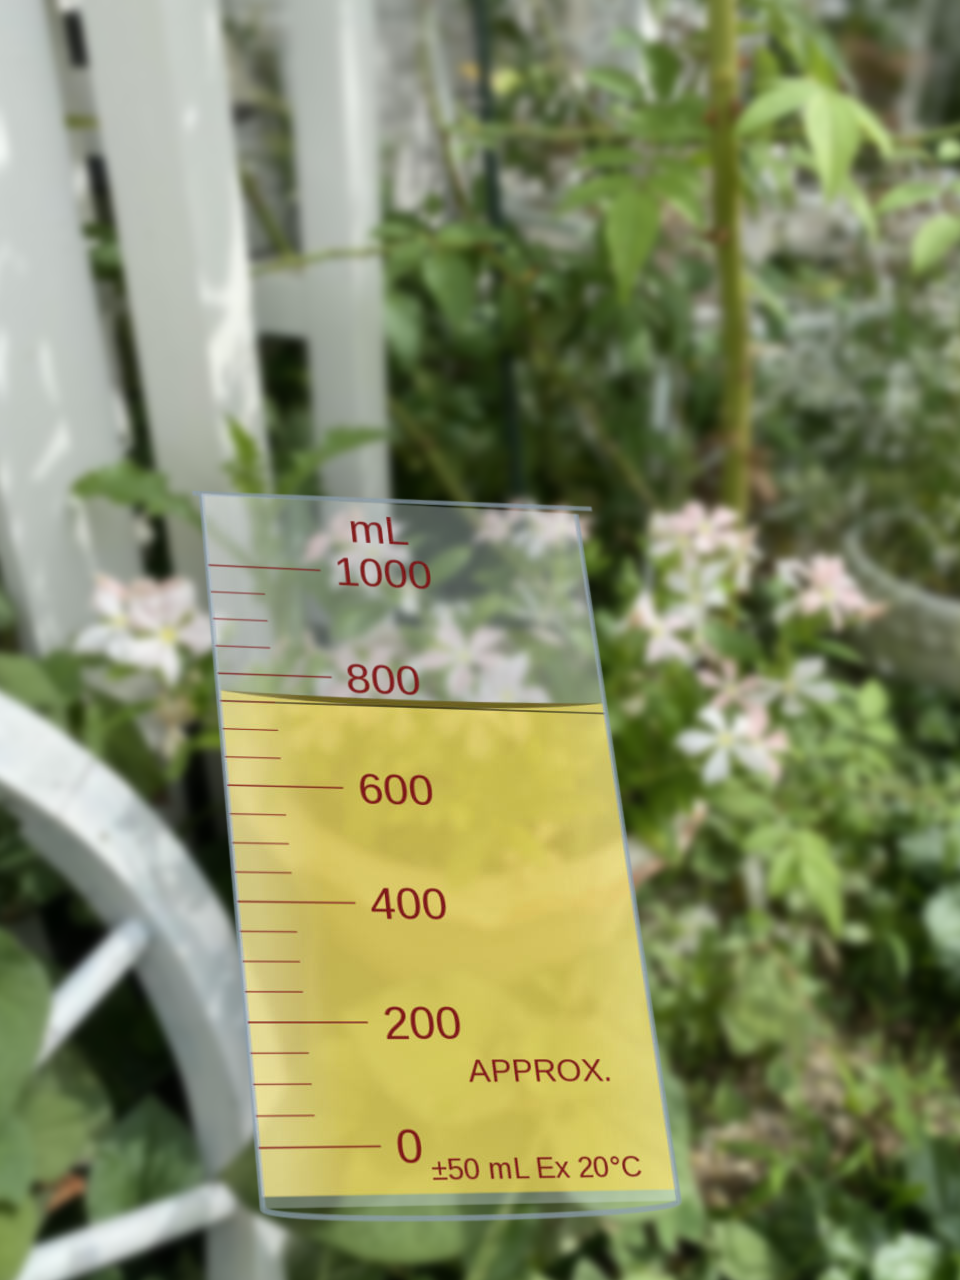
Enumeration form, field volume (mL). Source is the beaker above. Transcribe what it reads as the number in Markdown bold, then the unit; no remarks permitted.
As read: **750** mL
